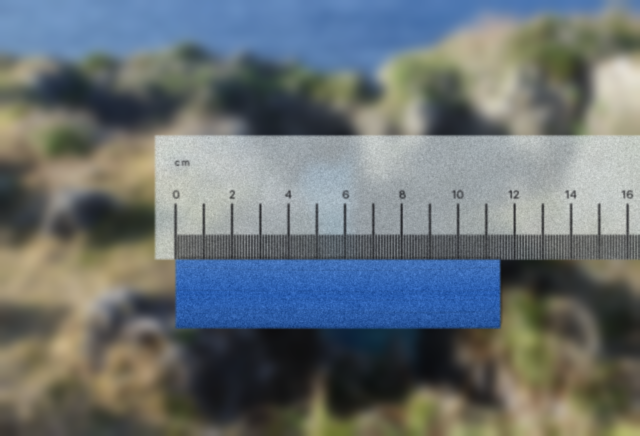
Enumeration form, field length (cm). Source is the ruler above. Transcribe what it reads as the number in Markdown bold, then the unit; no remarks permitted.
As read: **11.5** cm
